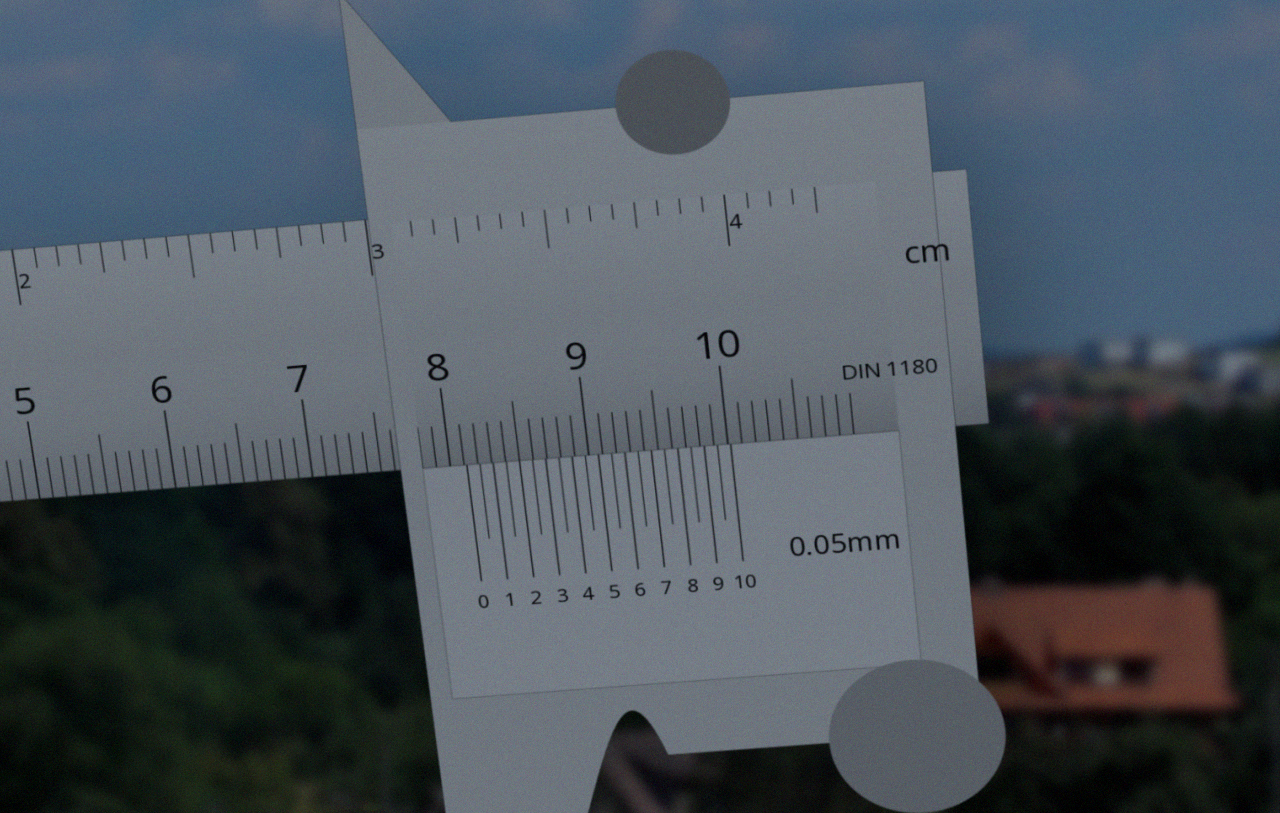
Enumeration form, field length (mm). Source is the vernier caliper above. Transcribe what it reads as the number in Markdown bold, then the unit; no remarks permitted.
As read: **81.2** mm
